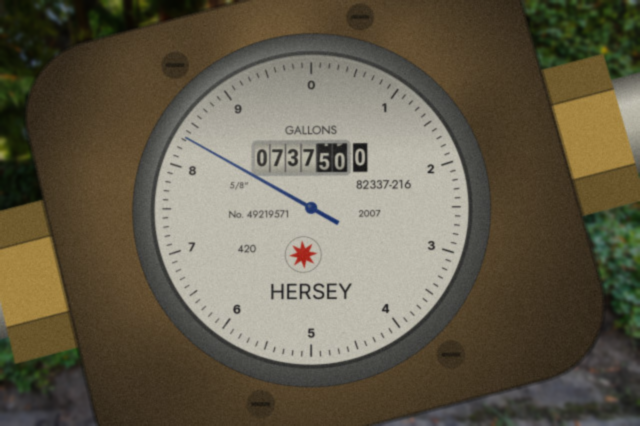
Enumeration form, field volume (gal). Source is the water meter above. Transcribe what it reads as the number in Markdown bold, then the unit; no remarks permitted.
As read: **737498.3** gal
